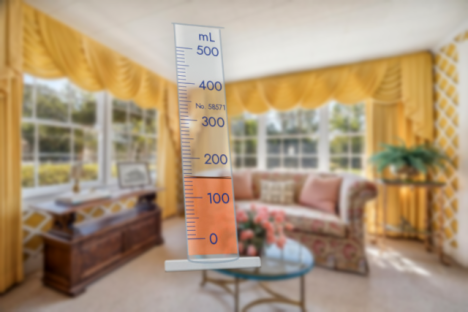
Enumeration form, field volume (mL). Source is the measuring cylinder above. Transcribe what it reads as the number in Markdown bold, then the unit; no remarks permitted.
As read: **150** mL
